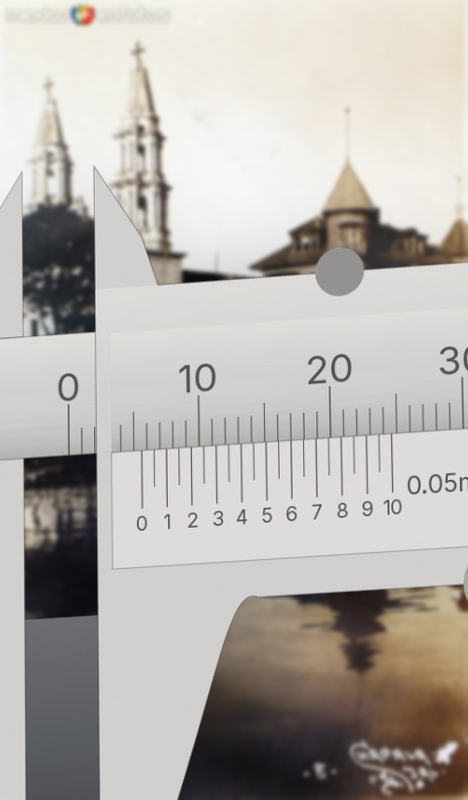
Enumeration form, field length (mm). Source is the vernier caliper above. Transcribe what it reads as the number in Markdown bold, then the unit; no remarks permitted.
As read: **5.6** mm
